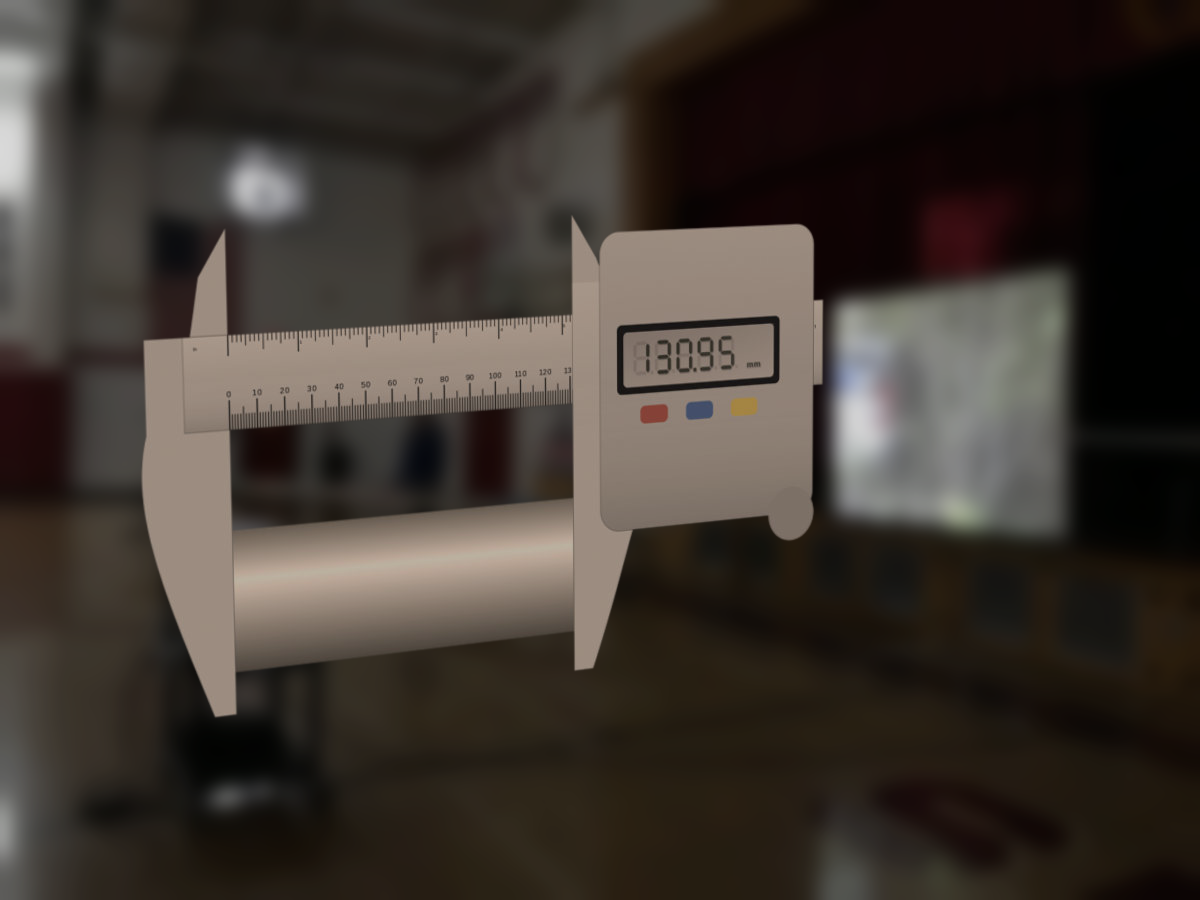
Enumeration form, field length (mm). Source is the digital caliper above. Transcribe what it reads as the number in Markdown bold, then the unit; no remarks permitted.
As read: **130.95** mm
